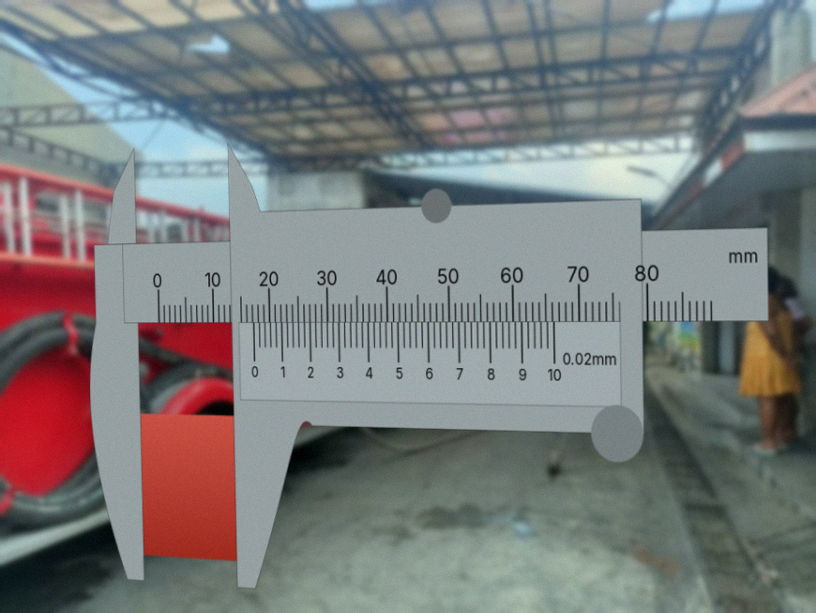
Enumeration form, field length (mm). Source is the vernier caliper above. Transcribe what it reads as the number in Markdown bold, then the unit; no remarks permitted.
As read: **17.2** mm
